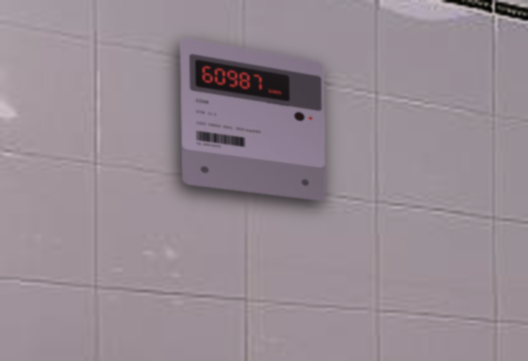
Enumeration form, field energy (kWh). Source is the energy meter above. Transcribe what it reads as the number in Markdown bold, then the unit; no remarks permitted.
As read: **60987** kWh
